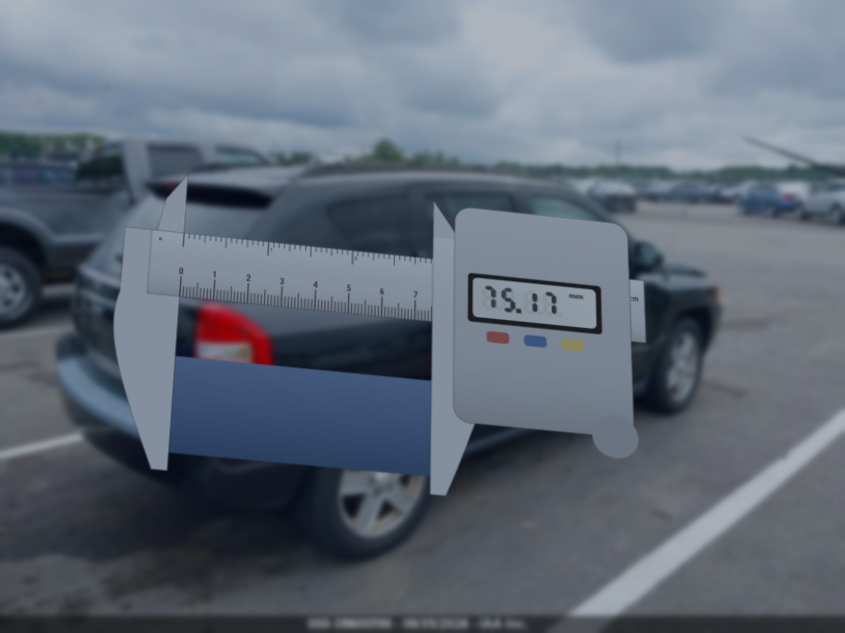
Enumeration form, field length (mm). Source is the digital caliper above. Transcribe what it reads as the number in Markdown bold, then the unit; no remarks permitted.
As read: **75.17** mm
